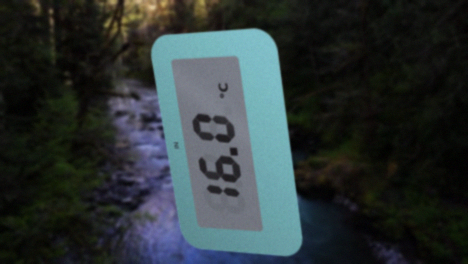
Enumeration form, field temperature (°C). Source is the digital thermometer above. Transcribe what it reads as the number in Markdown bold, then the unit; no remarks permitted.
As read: **16.0** °C
